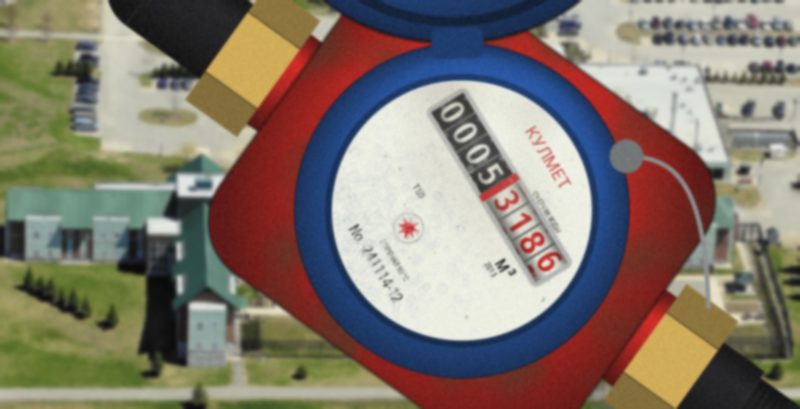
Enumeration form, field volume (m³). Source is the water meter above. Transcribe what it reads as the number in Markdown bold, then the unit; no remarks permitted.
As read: **5.3186** m³
